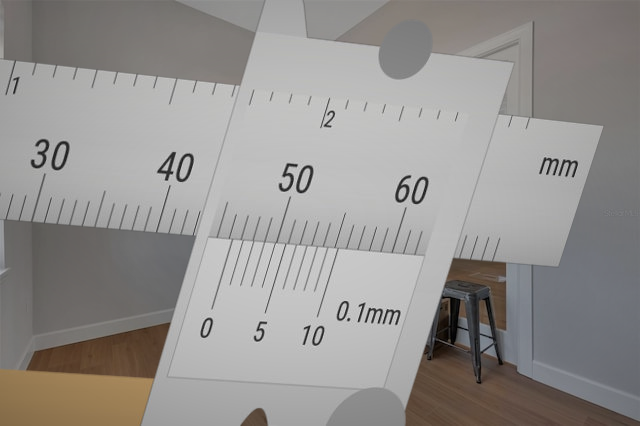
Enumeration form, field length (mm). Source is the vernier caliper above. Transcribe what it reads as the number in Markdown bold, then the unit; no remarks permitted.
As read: **46.3** mm
